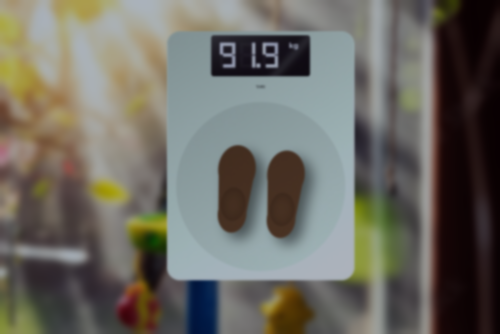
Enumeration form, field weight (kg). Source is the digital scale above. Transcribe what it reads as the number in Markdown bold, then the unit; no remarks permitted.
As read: **91.9** kg
